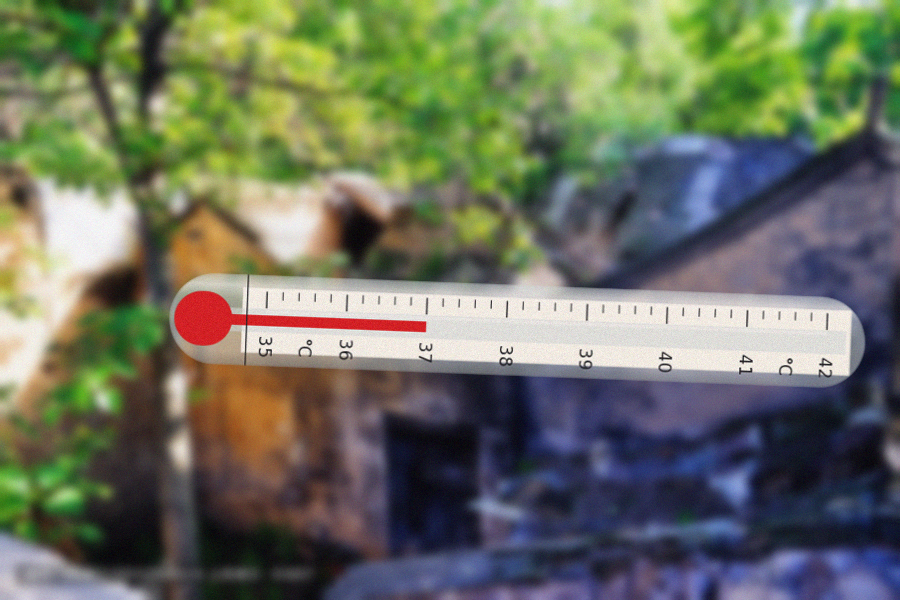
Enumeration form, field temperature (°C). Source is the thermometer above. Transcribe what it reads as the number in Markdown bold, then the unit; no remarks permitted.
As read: **37** °C
